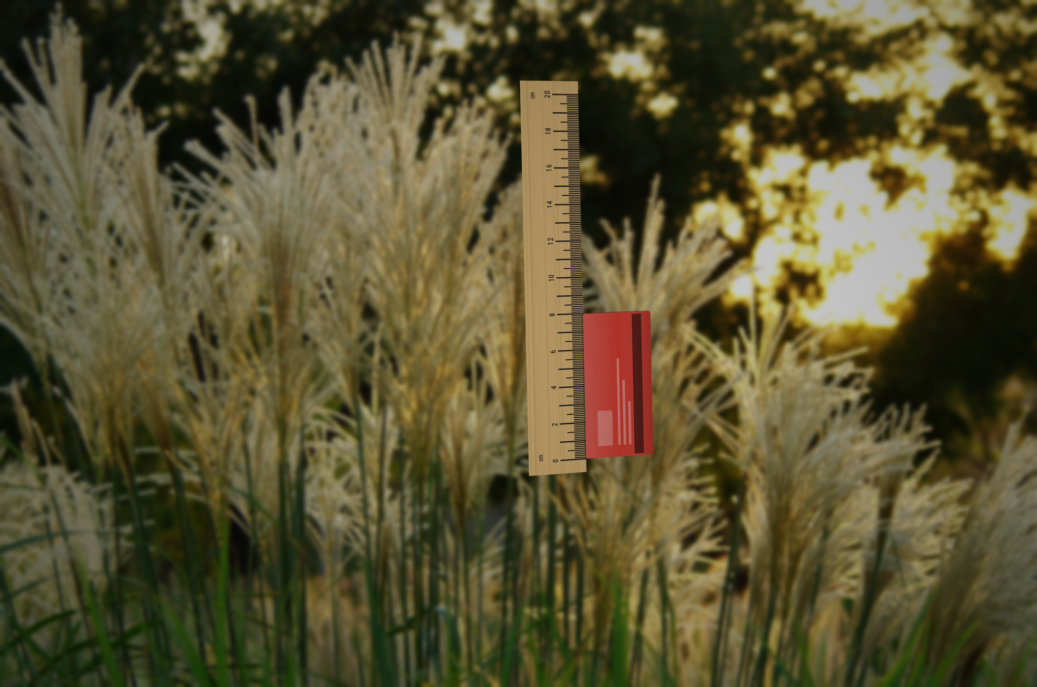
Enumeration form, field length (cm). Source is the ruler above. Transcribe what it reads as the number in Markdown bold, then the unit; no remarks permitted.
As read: **8** cm
